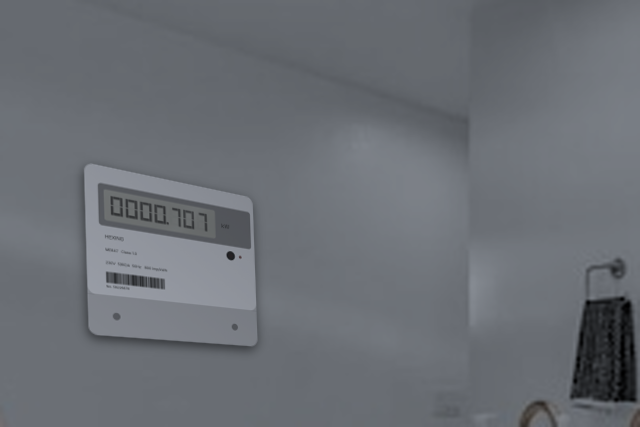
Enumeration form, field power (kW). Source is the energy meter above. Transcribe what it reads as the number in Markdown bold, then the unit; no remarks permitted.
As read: **0.707** kW
